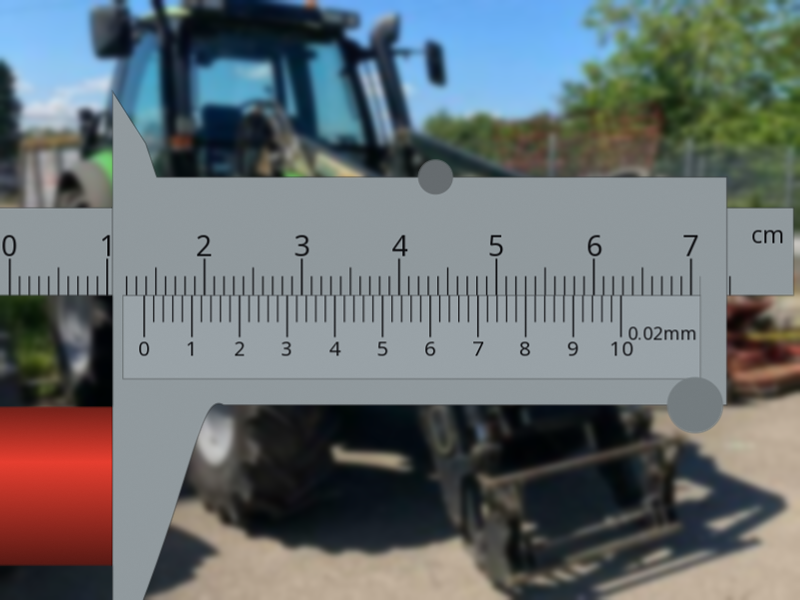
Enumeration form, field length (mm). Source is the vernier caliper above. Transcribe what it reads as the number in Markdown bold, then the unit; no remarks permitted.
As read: **13.8** mm
